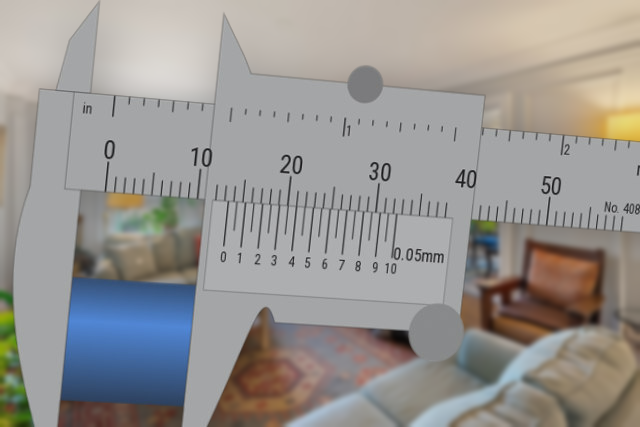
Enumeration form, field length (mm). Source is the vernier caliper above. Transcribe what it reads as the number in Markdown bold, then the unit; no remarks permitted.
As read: **13.4** mm
